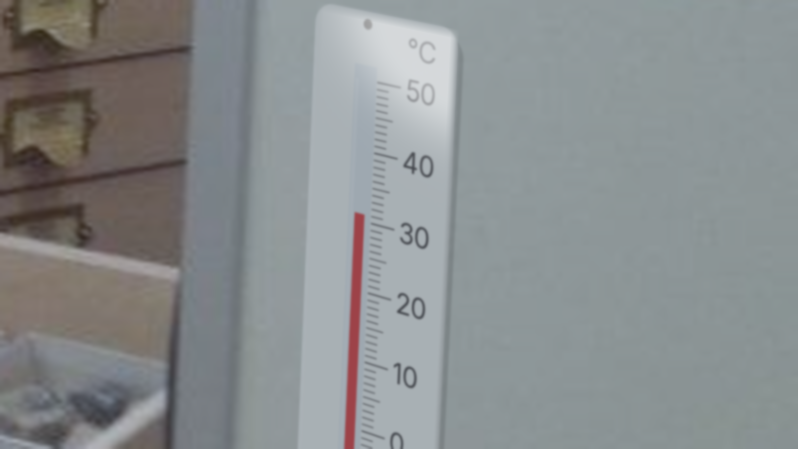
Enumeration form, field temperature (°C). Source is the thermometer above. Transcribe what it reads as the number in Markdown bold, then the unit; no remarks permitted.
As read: **31** °C
